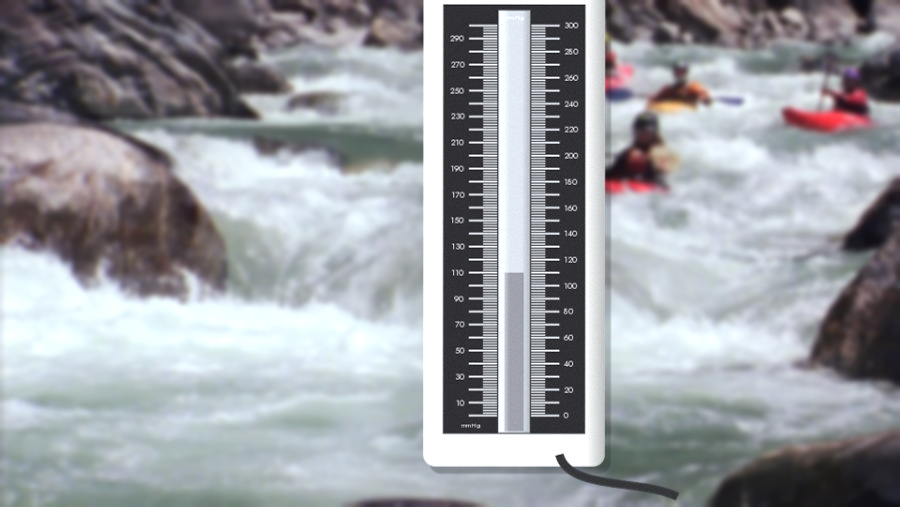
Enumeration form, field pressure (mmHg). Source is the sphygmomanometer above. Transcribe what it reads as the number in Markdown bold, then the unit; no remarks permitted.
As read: **110** mmHg
